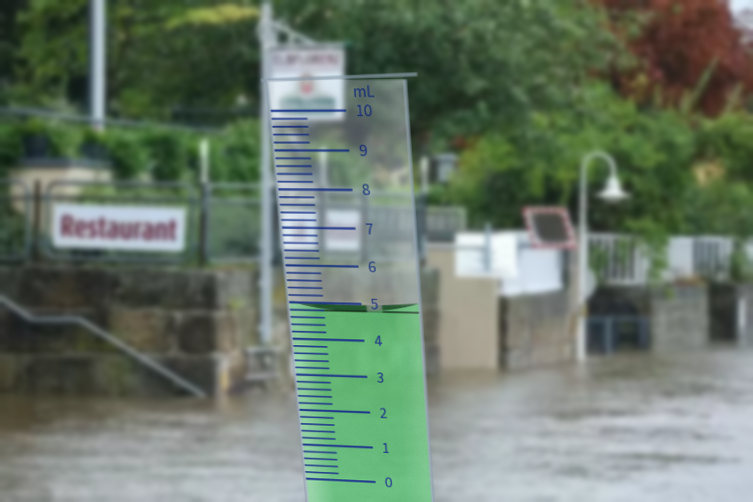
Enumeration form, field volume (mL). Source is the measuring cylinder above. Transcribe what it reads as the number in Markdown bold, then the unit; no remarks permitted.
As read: **4.8** mL
